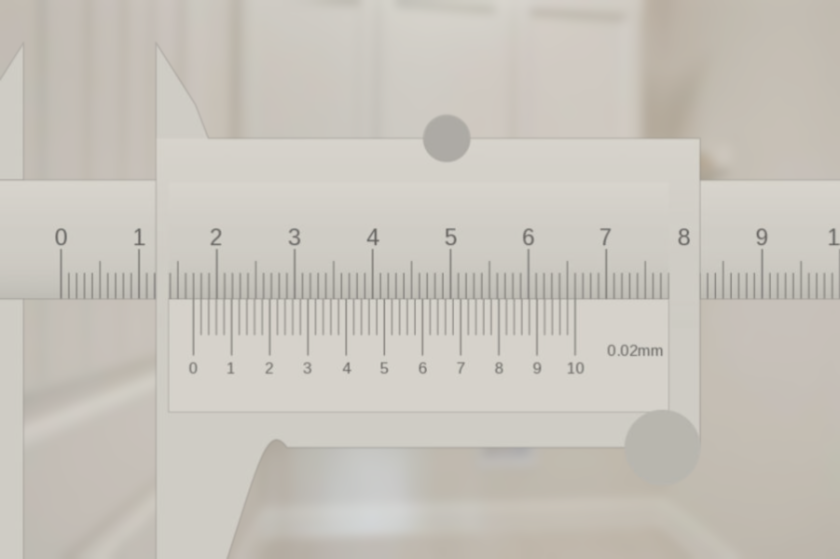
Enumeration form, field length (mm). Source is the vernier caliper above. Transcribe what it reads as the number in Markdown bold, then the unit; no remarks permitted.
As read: **17.0** mm
